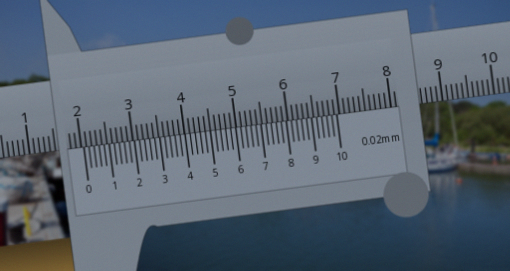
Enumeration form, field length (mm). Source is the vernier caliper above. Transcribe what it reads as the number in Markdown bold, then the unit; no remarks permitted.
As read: **20.5** mm
